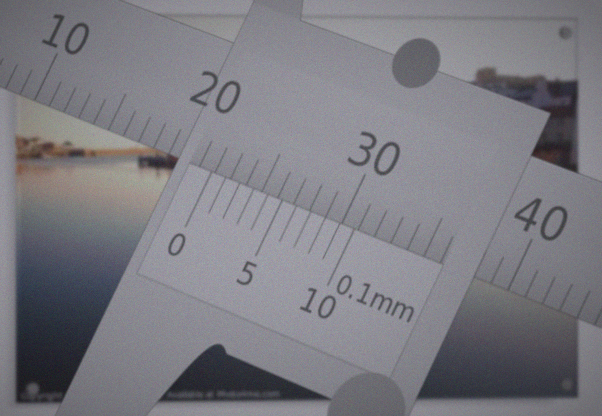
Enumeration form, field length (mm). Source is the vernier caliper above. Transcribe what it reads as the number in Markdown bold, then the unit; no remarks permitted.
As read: **21.8** mm
